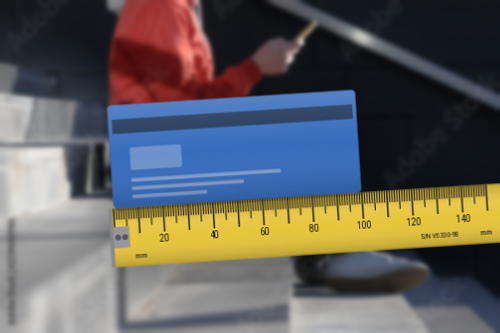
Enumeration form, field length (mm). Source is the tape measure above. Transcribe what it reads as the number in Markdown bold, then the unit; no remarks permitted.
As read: **100** mm
